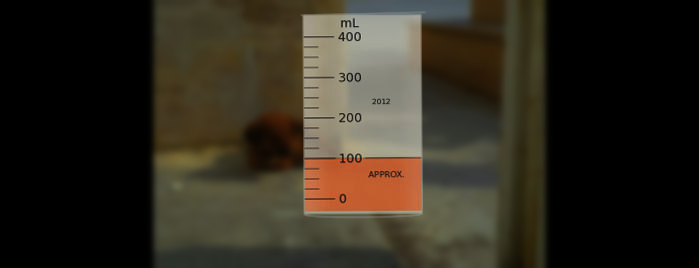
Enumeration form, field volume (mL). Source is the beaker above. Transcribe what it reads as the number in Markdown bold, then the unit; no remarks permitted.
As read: **100** mL
